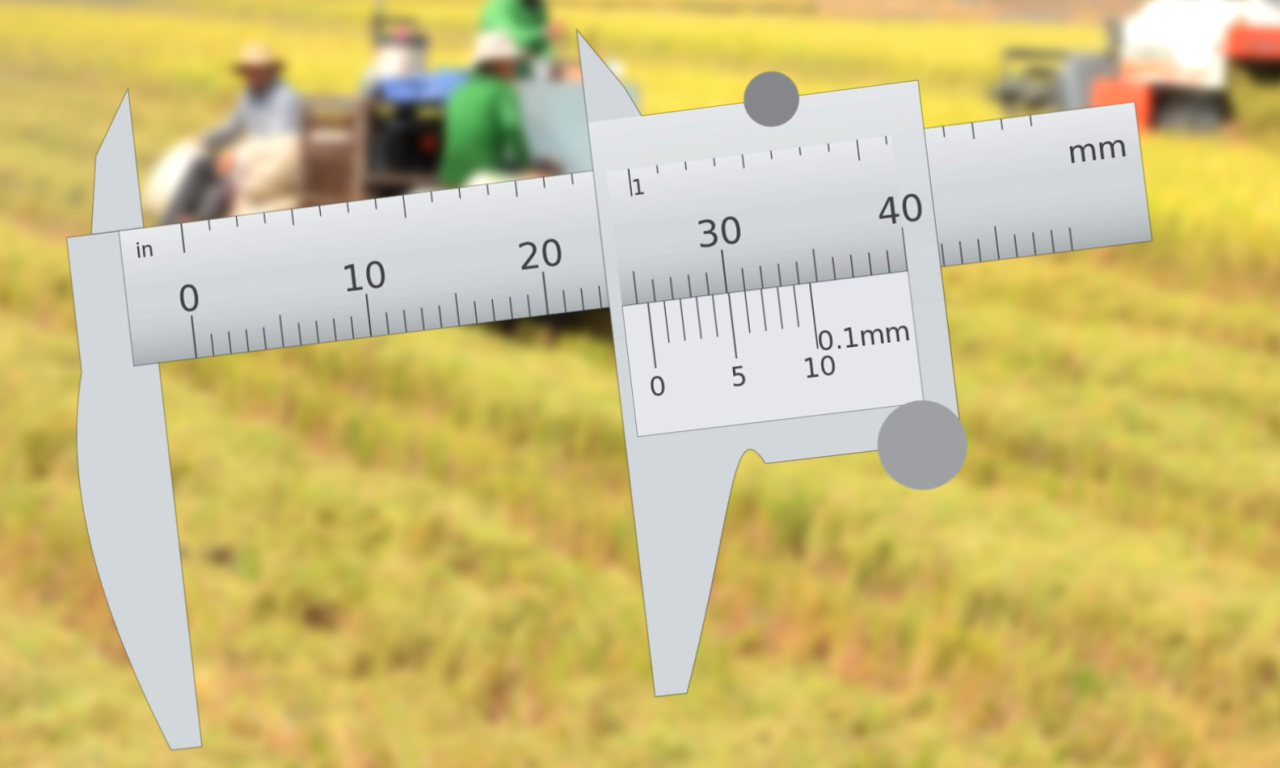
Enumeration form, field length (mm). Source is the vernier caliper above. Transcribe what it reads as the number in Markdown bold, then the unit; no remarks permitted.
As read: **25.6** mm
